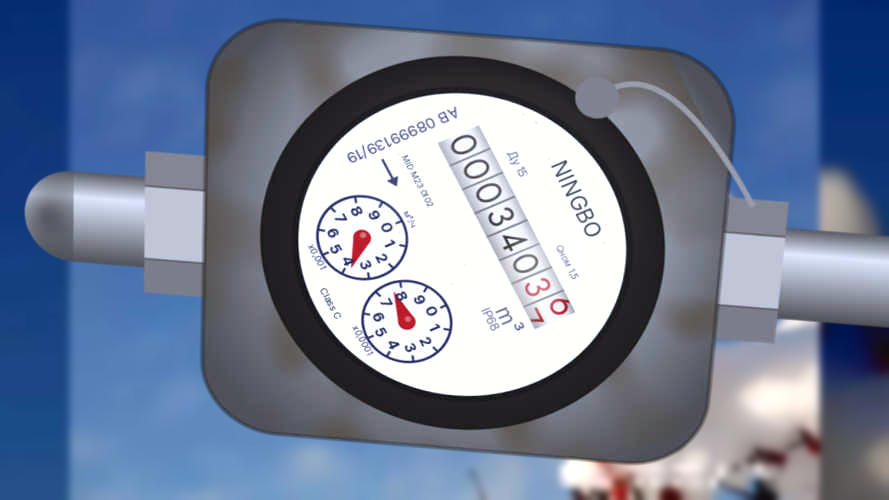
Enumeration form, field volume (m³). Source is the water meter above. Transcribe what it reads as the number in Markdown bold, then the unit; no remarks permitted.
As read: **340.3637** m³
